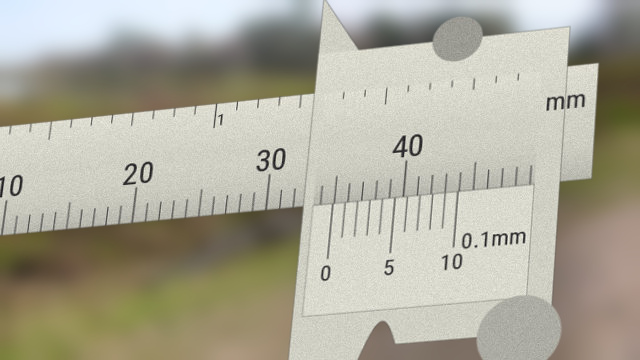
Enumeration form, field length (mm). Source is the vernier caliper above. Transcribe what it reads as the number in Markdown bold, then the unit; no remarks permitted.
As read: **34.9** mm
